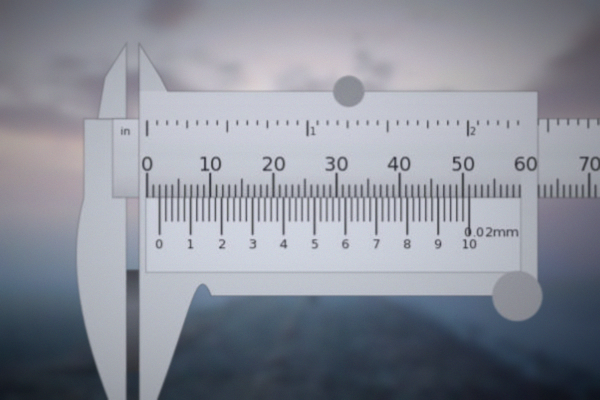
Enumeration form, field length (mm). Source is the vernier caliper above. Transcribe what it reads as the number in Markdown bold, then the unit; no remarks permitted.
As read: **2.0** mm
